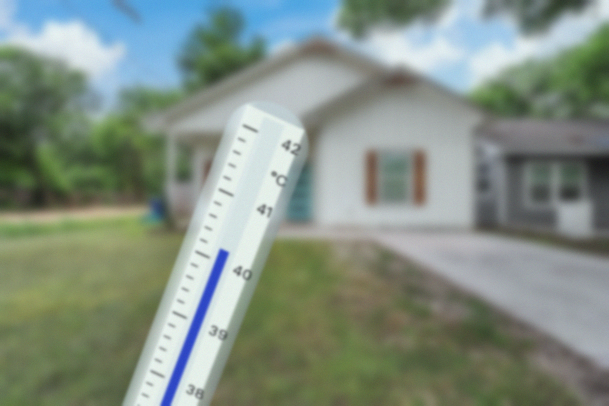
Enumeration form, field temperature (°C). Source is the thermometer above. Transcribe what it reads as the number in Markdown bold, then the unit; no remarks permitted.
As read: **40.2** °C
